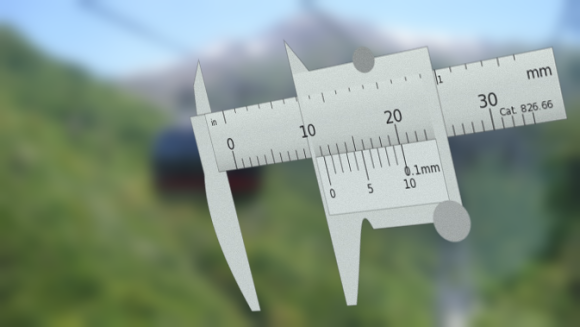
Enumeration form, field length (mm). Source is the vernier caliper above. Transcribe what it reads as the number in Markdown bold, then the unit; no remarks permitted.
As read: **11.2** mm
